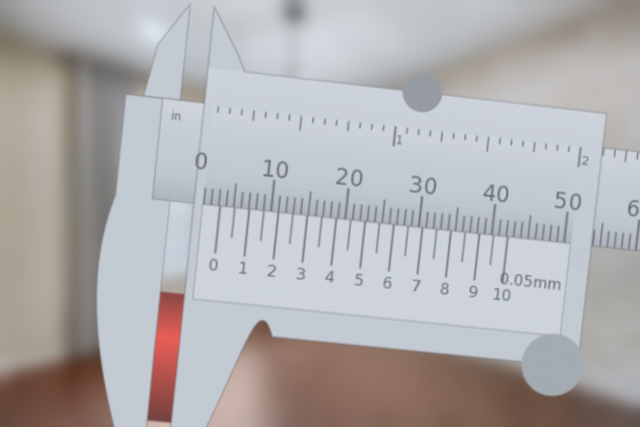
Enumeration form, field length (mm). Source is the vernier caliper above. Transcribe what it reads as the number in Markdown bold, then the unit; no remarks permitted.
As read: **3.2** mm
